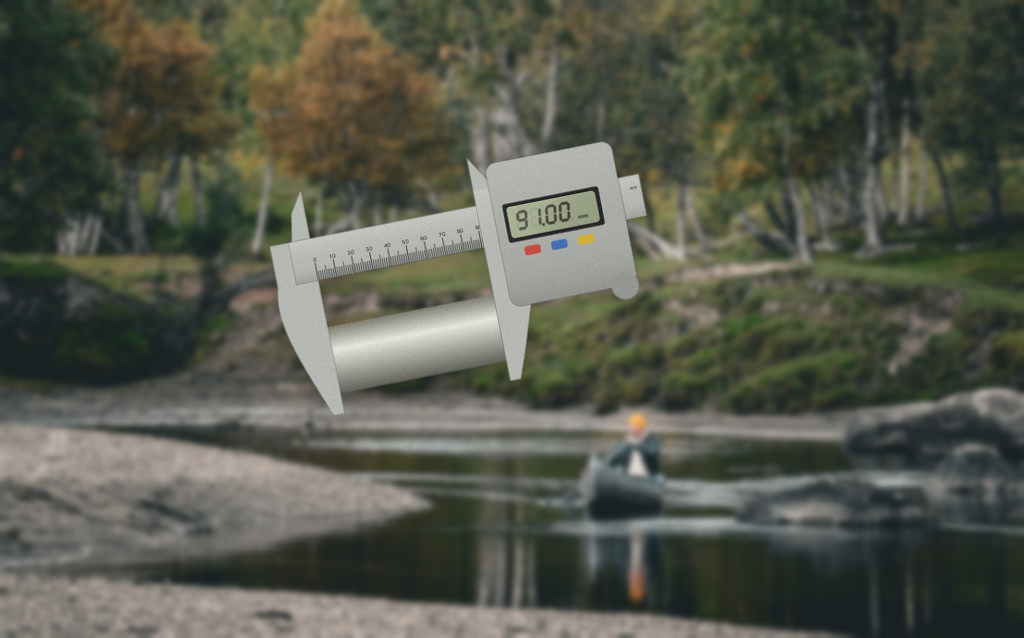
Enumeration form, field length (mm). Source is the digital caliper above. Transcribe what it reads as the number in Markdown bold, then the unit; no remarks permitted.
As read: **91.00** mm
